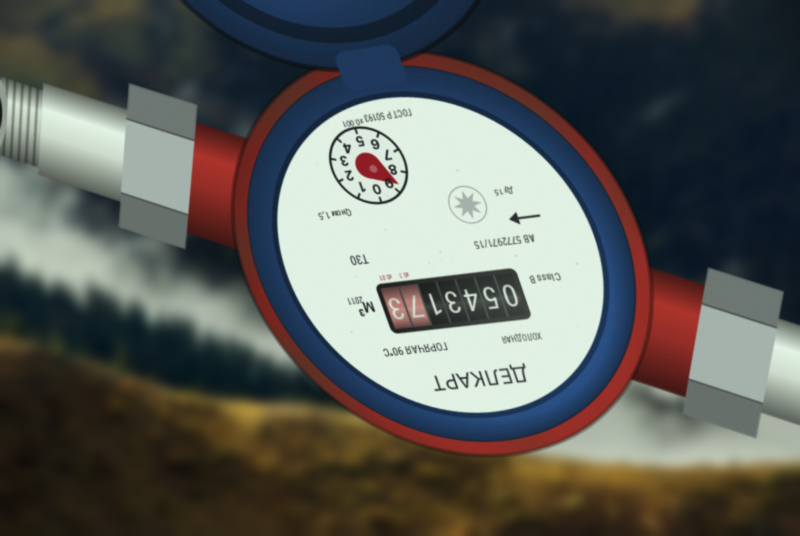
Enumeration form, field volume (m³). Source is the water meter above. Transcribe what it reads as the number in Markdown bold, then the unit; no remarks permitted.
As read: **5431.738** m³
